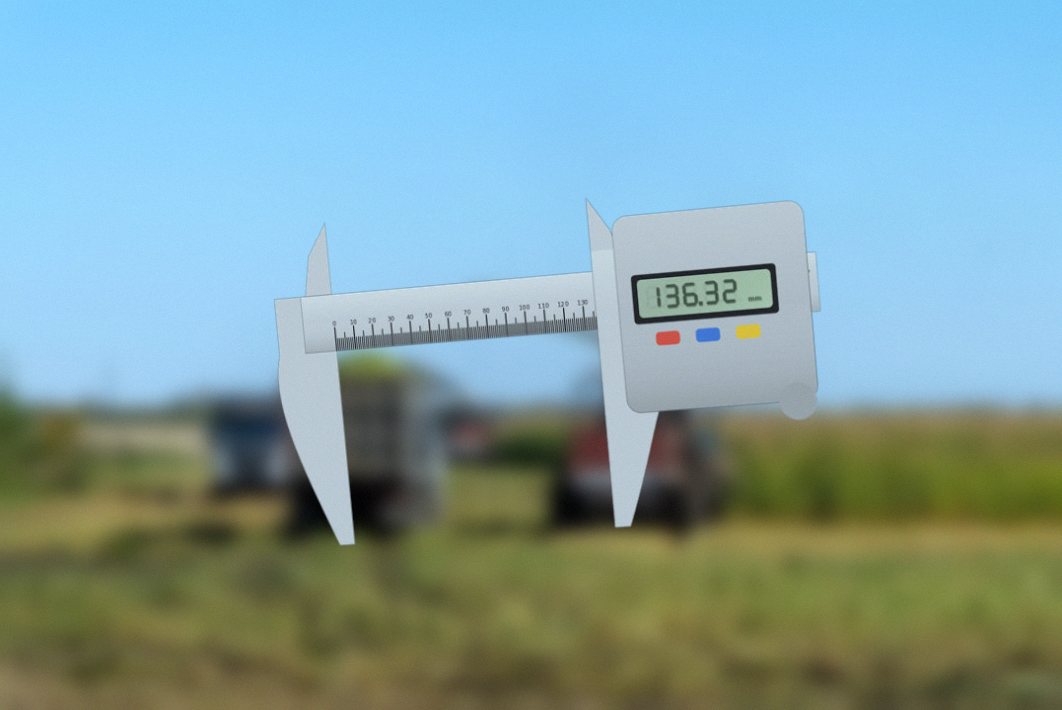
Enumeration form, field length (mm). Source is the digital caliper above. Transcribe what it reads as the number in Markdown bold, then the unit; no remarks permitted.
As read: **136.32** mm
